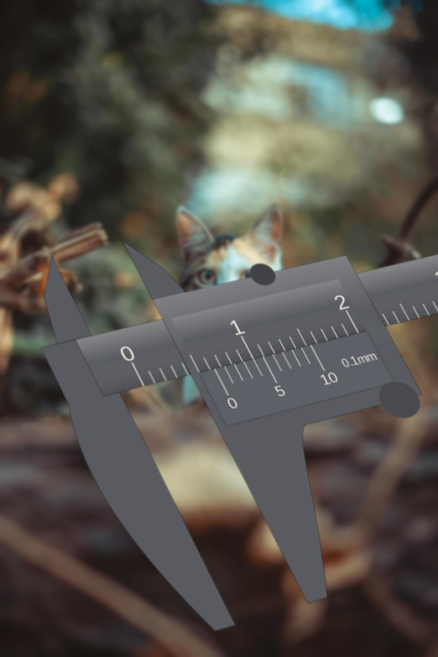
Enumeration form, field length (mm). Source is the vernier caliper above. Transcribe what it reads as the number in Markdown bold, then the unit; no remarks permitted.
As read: **6.4** mm
